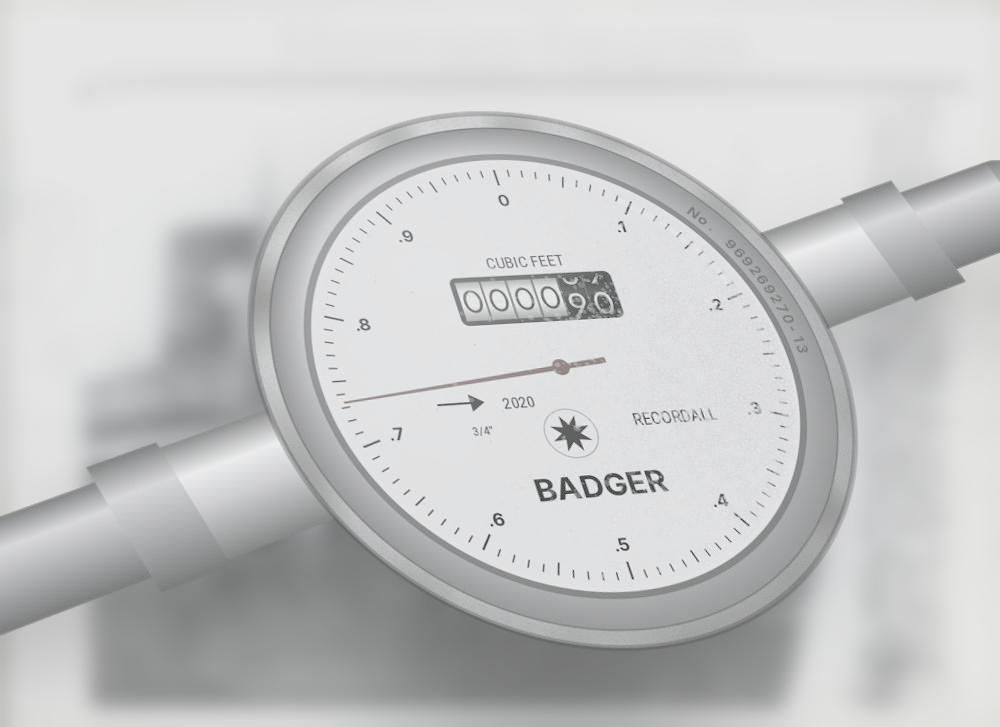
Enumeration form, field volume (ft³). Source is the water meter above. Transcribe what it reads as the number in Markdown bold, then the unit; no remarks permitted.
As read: **89.73** ft³
